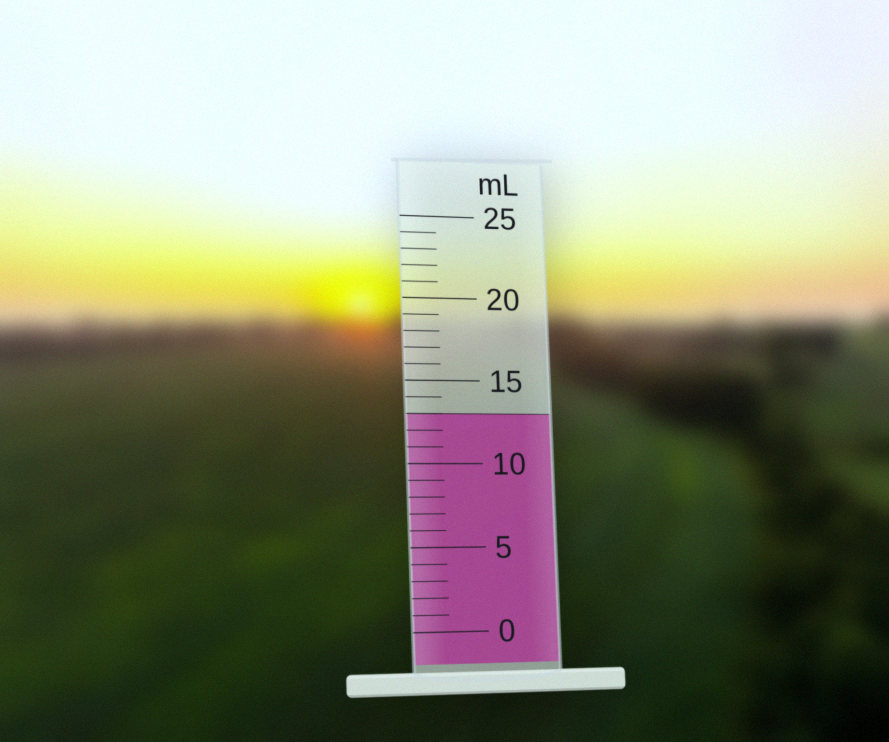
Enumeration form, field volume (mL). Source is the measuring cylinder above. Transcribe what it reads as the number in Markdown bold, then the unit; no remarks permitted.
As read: **13** mL
